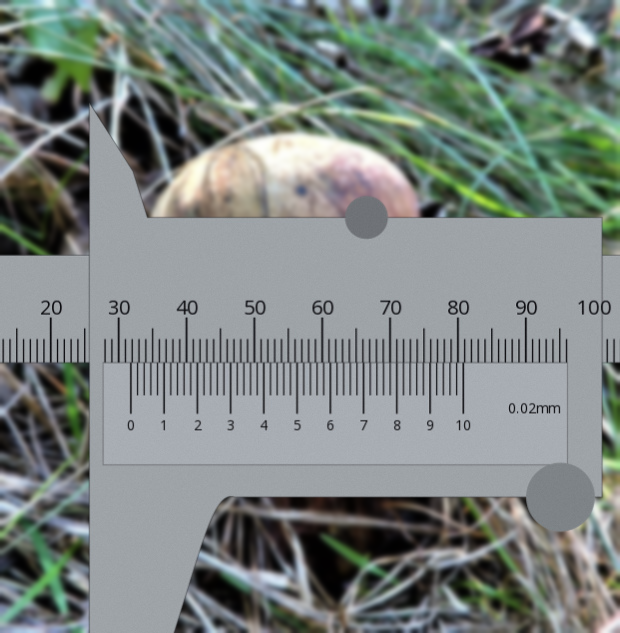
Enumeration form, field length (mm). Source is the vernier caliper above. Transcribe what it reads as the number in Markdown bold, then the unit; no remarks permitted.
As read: **31.8** mm
